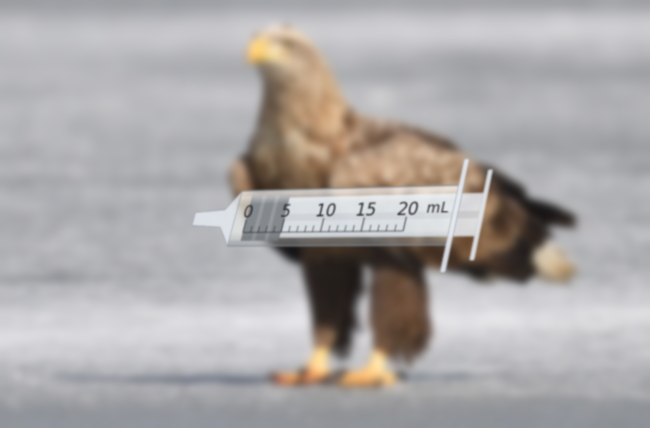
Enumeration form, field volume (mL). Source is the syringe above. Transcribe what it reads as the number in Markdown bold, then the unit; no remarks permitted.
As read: **0** mL
